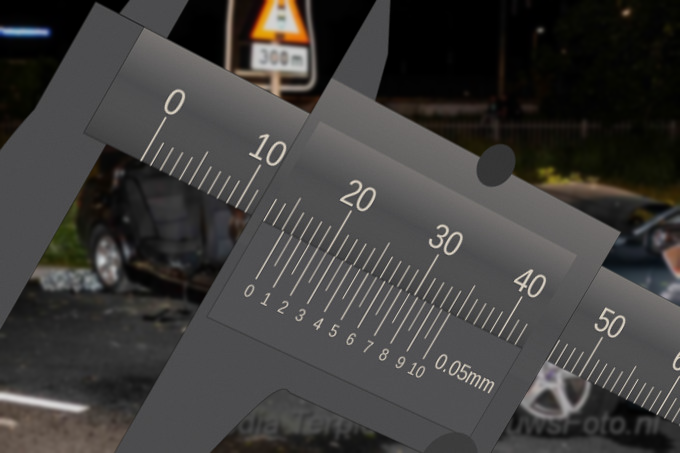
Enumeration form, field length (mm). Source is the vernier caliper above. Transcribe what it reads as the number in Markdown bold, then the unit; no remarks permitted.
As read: **15.2** mm
